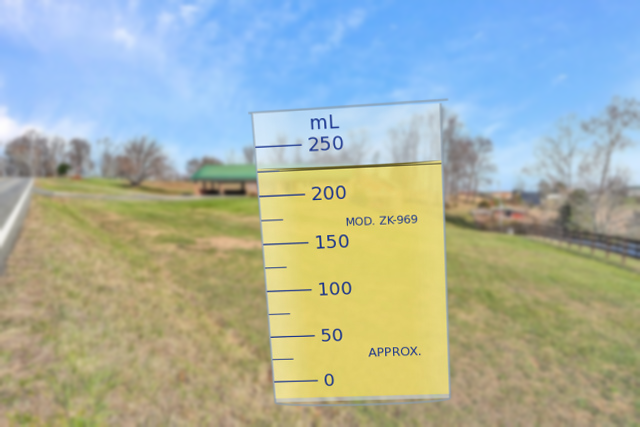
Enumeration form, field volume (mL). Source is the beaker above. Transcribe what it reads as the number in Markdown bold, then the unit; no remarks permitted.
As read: **225** mL
